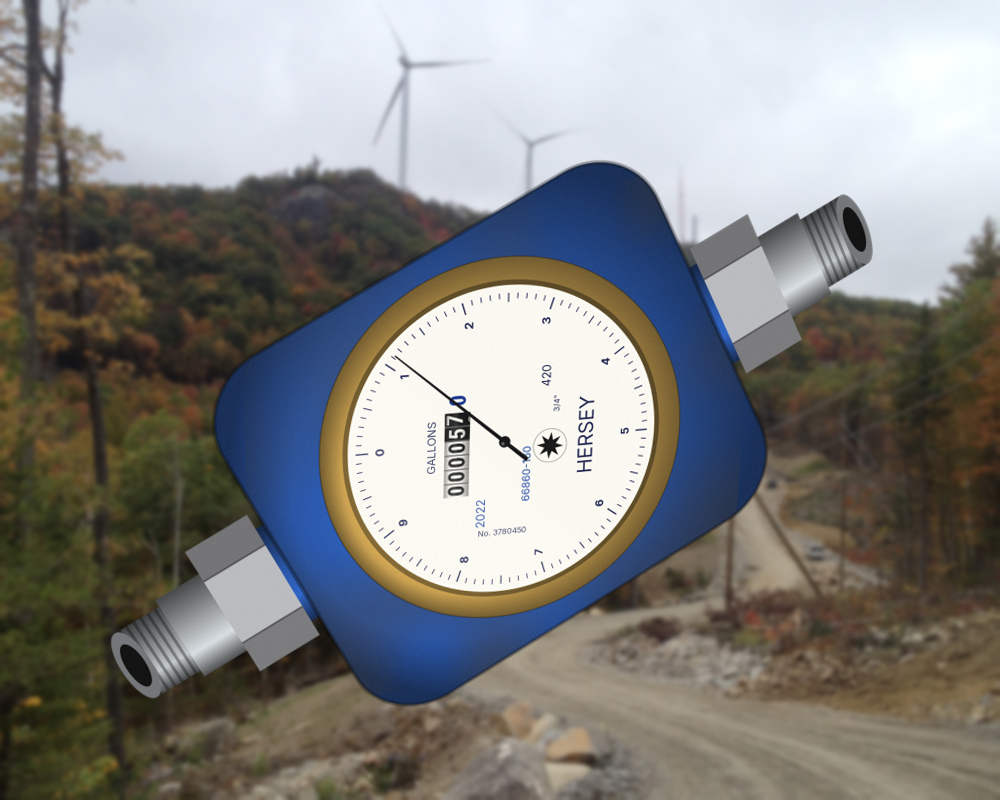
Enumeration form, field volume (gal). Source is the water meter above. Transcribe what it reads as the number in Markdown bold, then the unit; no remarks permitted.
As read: **571.1** gal
